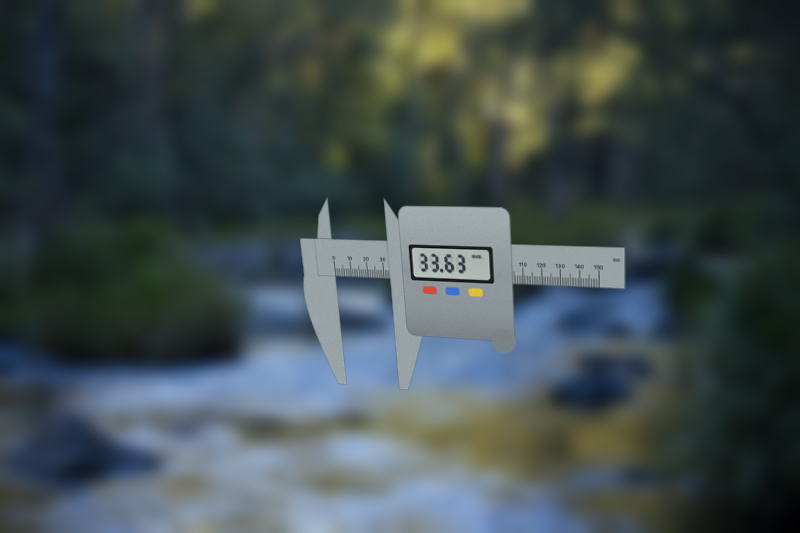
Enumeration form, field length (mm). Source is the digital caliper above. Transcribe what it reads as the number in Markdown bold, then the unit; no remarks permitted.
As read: **33.63** mm
